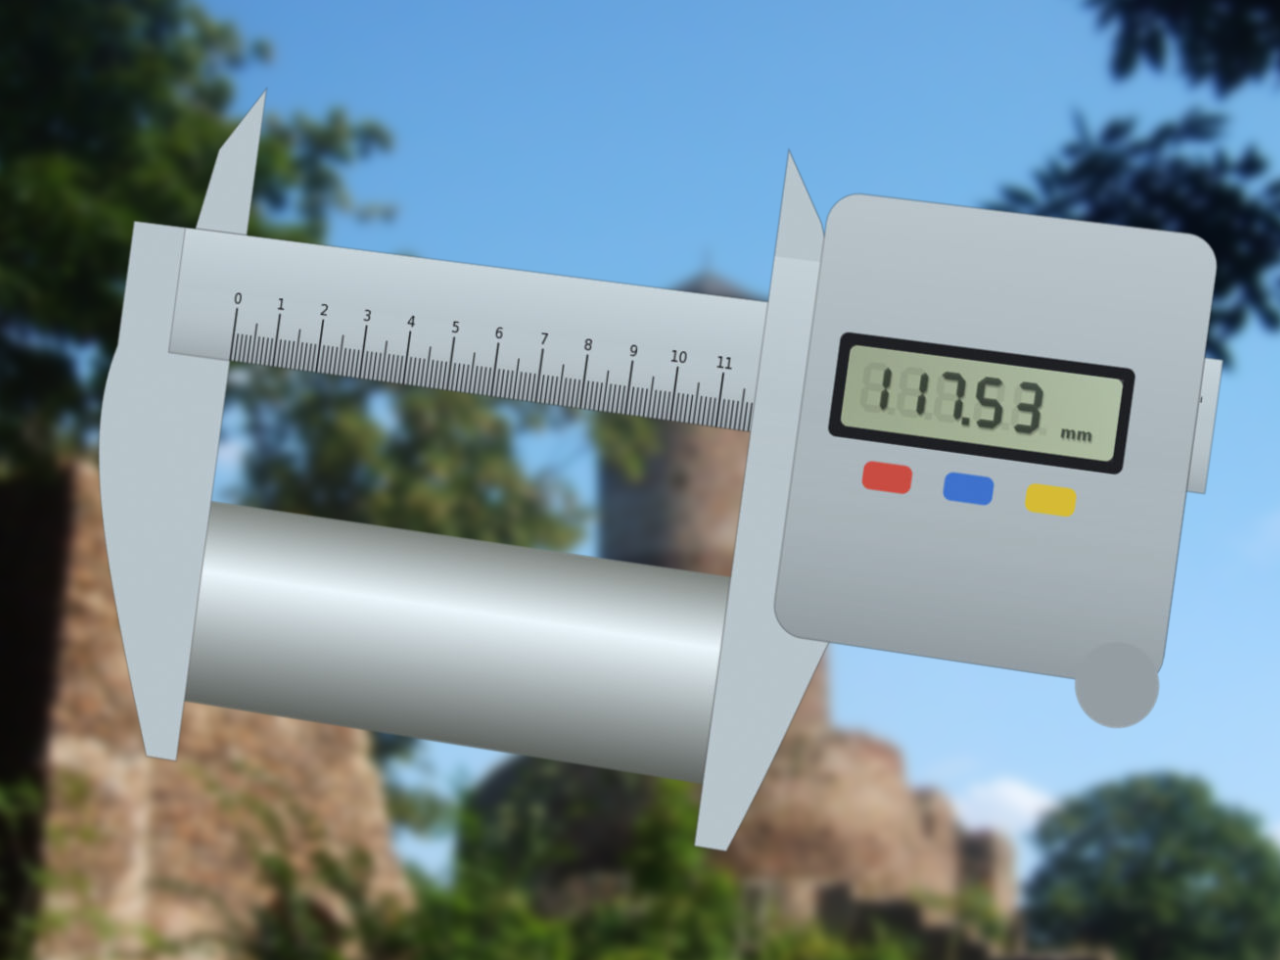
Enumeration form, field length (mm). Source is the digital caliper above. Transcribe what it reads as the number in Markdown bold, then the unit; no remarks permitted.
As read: **117.53** mm
